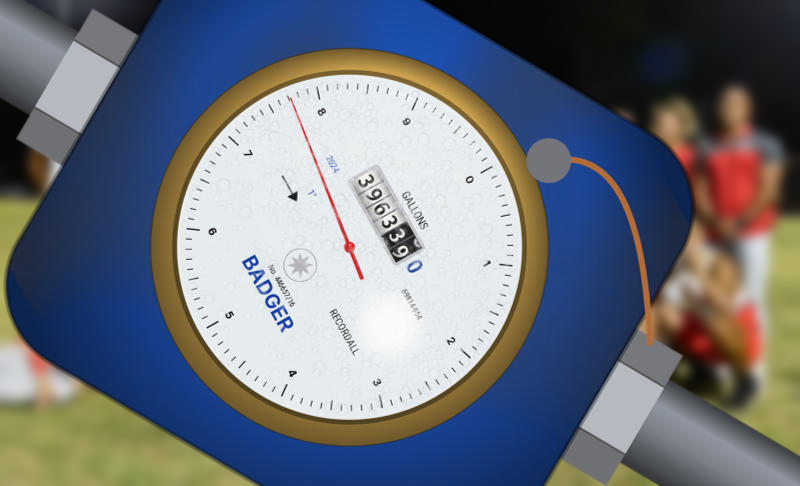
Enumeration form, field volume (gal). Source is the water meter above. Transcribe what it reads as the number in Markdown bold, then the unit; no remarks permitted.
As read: **3963387.7** gal
